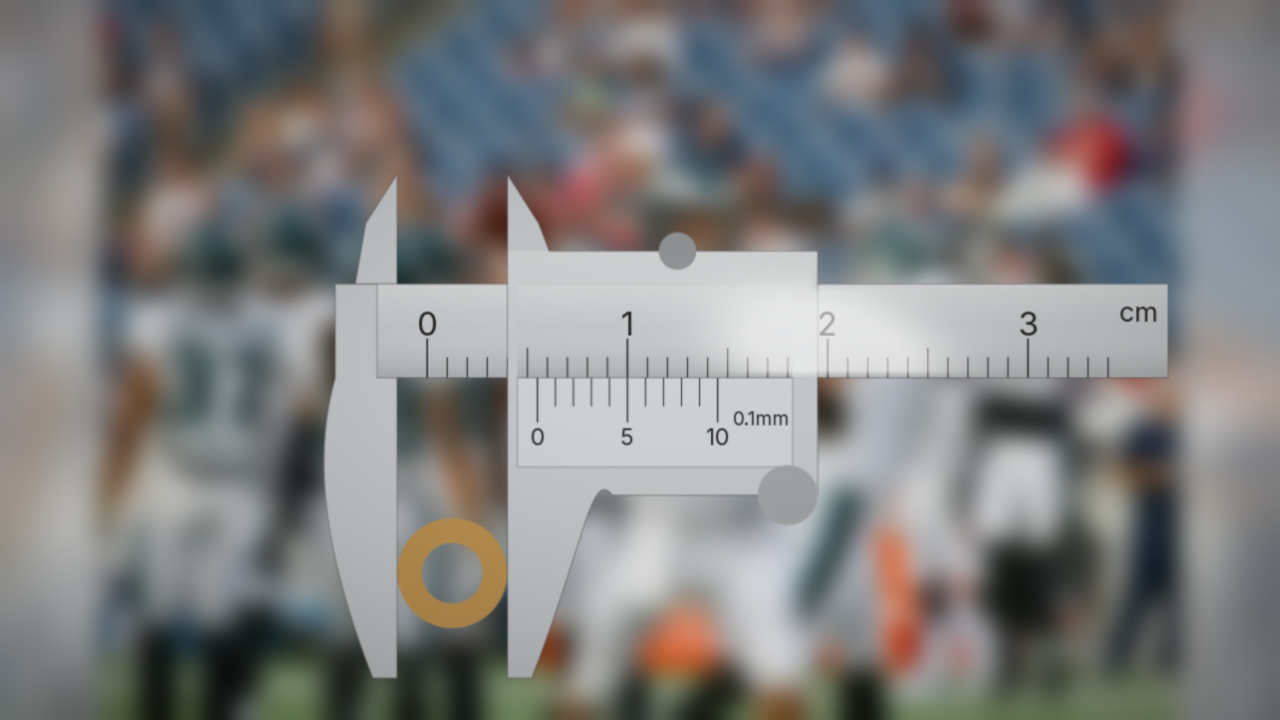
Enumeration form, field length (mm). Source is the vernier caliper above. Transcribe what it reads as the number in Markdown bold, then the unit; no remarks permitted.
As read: **5.5** mm
